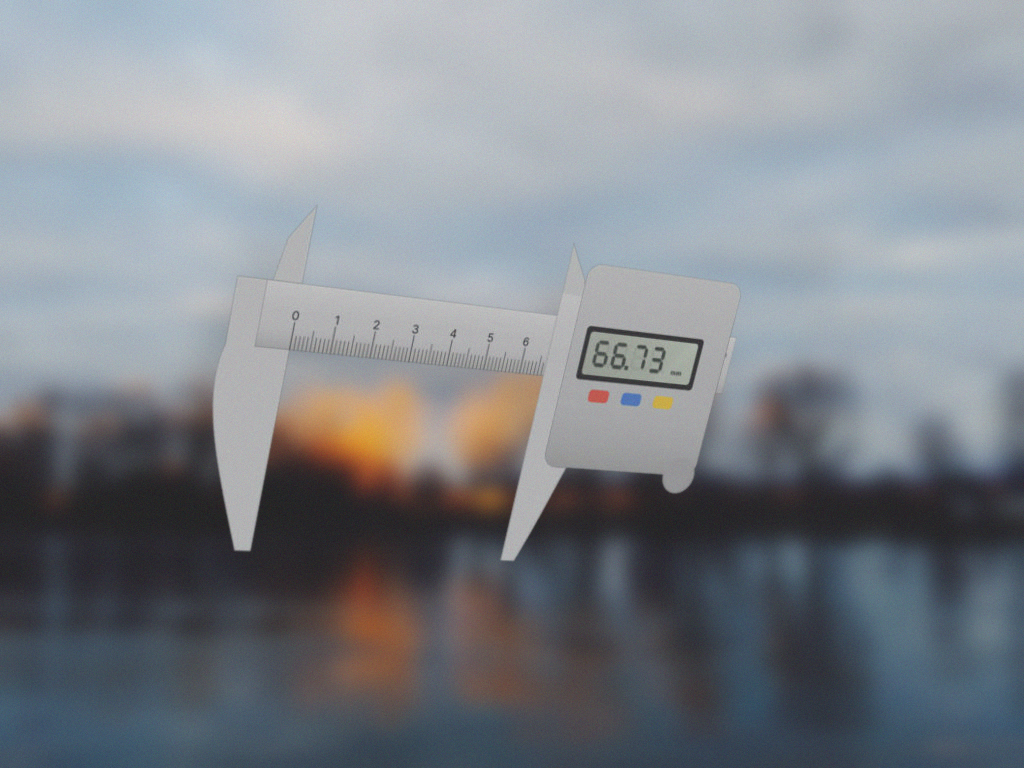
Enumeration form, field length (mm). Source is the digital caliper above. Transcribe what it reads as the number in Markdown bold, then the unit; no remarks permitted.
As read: **66.73** mm
